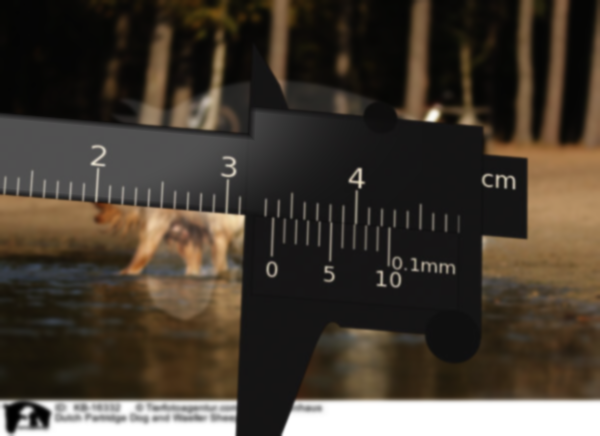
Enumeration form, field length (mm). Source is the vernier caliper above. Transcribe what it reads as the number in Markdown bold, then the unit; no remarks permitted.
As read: **33.6** mm
